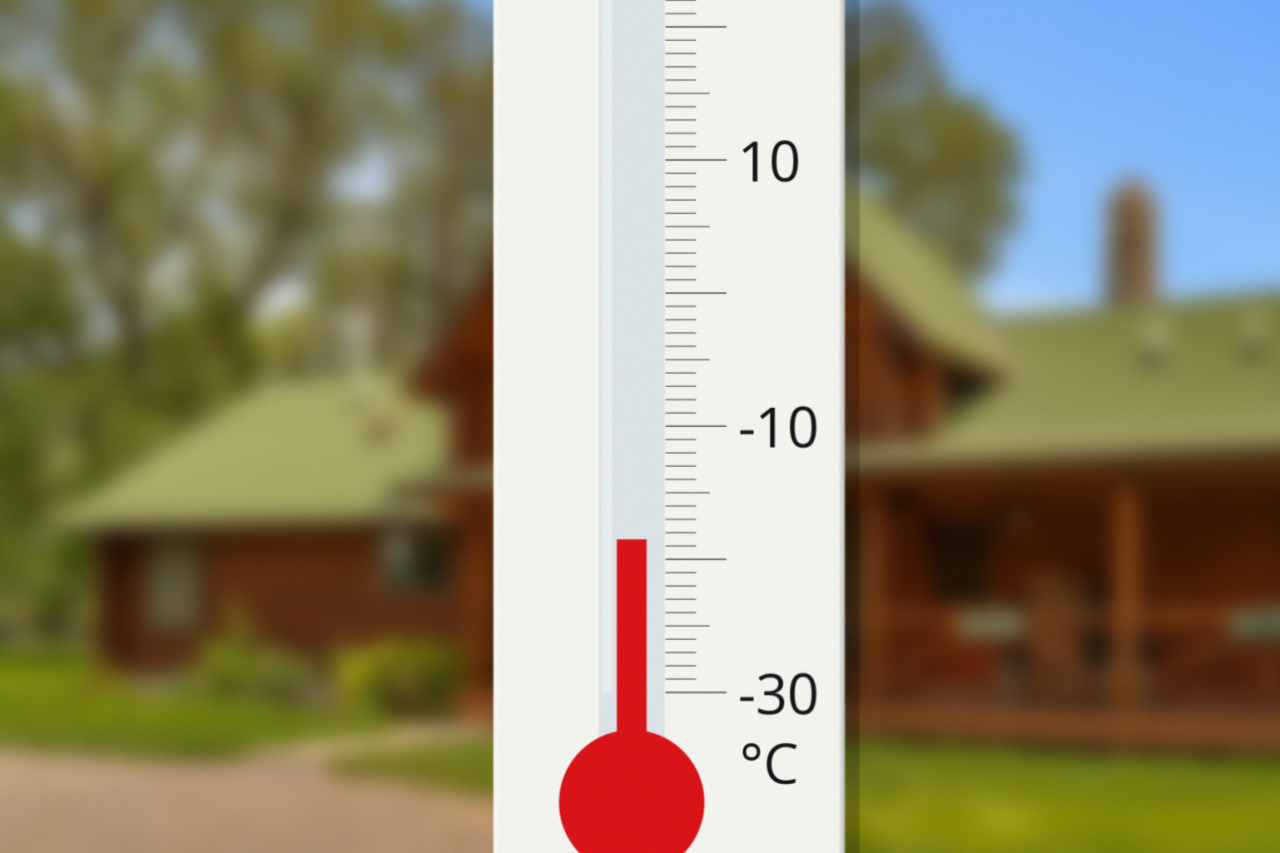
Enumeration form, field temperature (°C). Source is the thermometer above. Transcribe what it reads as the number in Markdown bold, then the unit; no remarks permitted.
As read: **-18.5** °C
